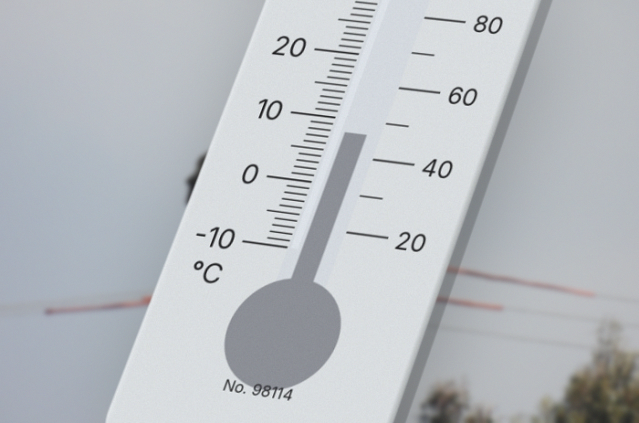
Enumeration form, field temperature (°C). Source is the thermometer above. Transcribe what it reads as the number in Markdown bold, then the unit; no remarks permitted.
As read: **8** °C
